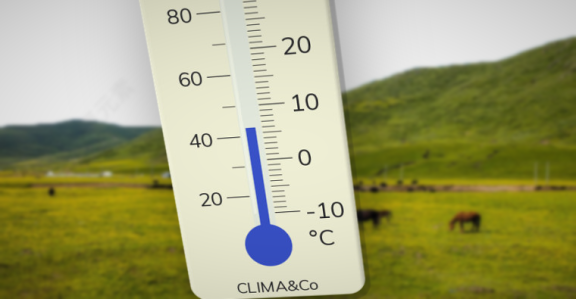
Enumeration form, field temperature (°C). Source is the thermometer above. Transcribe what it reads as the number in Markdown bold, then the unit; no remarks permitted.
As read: **6** °C
